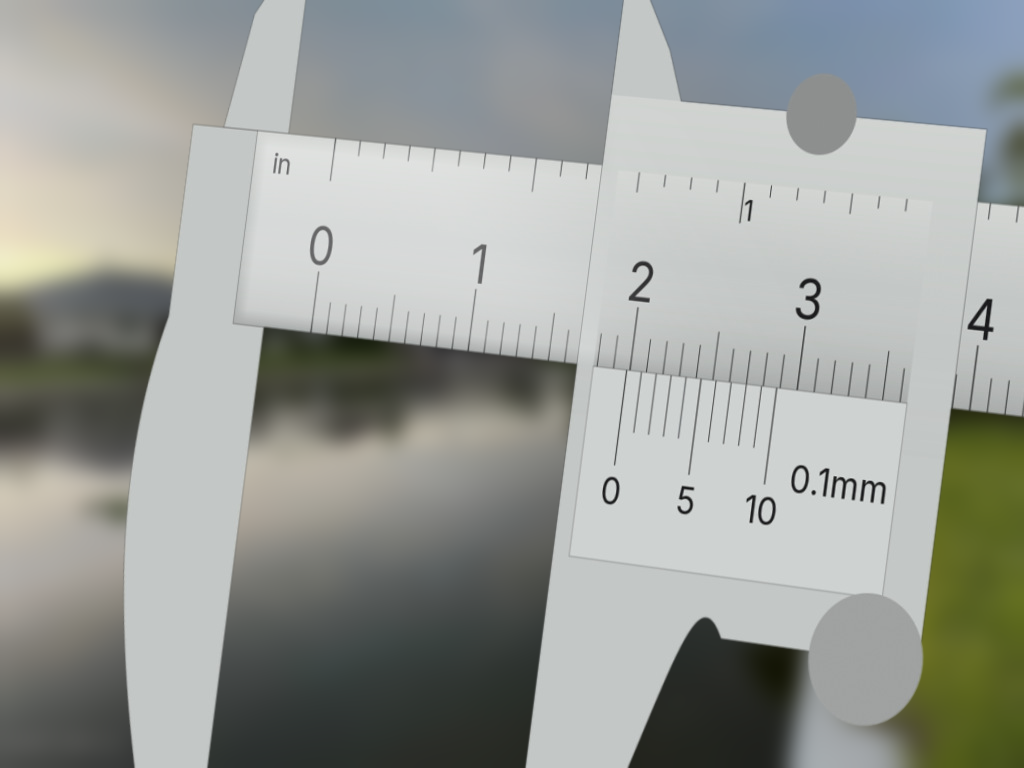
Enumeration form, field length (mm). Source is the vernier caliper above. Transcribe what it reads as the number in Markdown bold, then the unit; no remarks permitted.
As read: **19.8** mm
